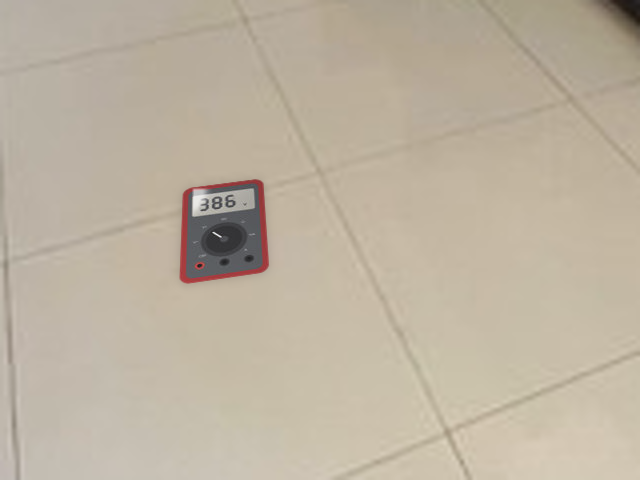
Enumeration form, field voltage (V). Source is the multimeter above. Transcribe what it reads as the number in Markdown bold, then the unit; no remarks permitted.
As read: **386** V
